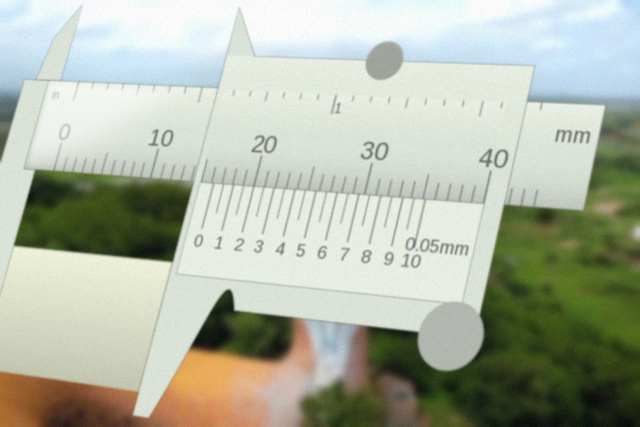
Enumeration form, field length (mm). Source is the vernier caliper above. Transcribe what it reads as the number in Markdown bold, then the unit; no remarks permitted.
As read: **16.2** mm
